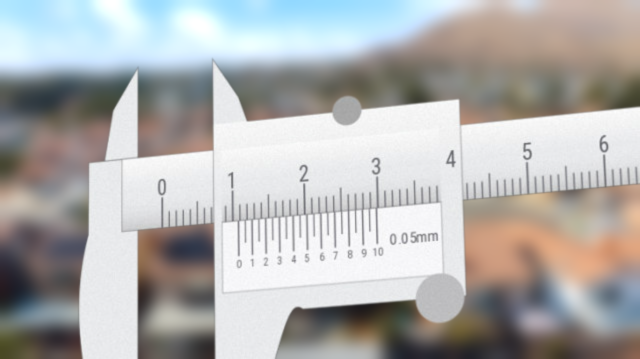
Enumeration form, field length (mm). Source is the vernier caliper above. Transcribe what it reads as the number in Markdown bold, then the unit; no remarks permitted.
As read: **10.8** mm
